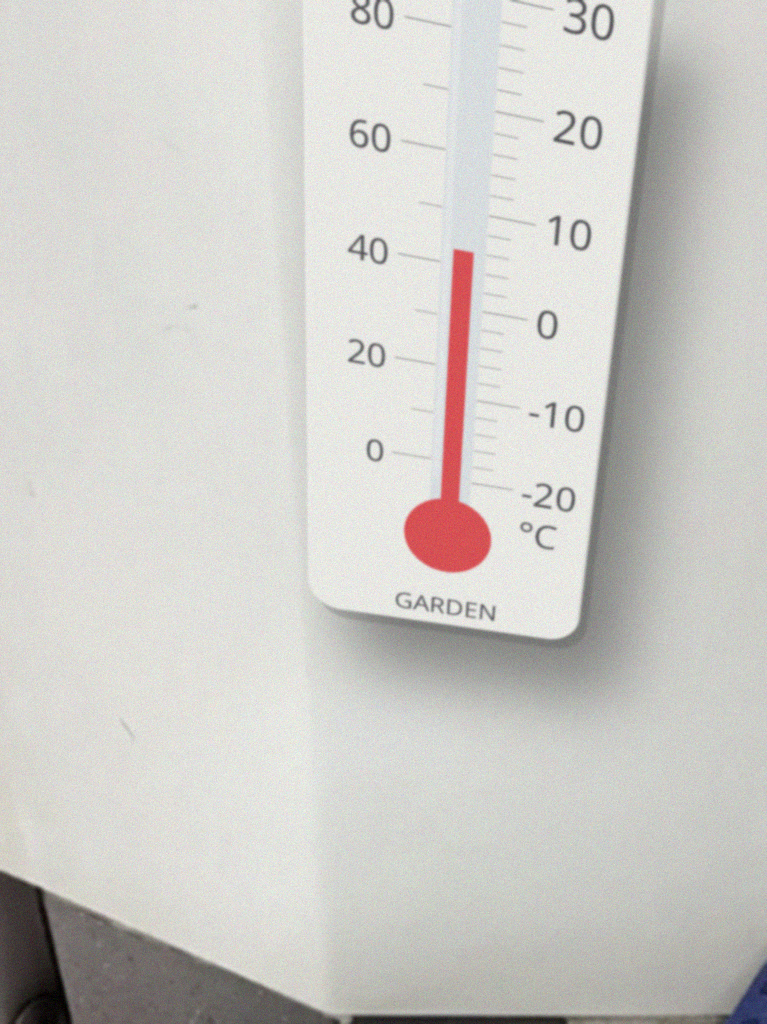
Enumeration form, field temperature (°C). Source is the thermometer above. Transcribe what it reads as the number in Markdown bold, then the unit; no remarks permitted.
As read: **6** °C
